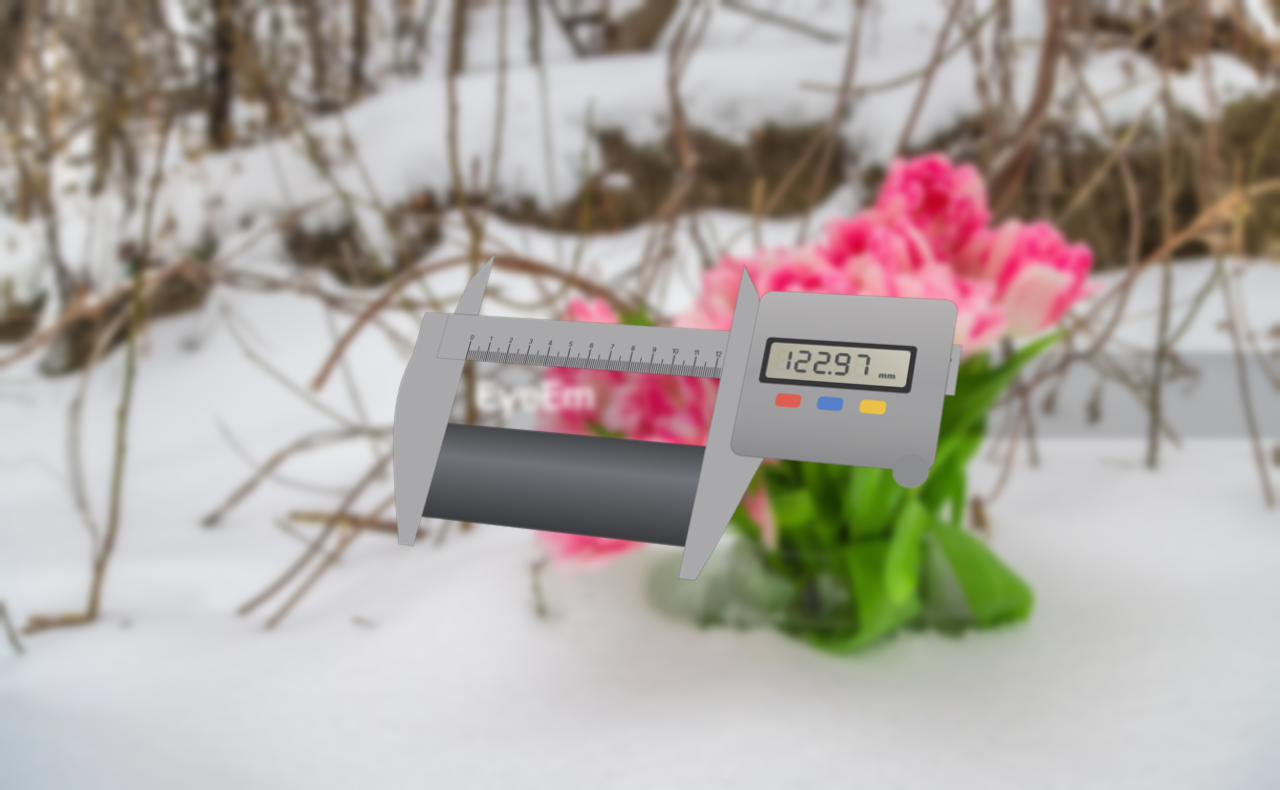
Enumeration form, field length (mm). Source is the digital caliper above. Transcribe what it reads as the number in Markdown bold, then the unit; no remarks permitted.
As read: **122.97** mm
